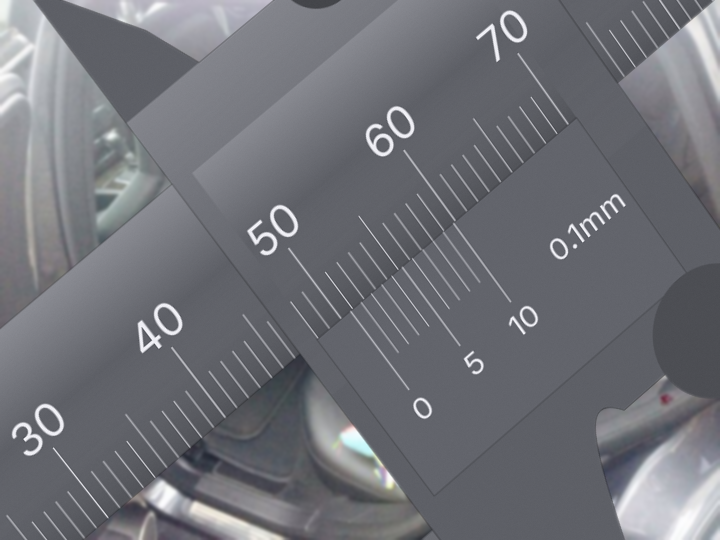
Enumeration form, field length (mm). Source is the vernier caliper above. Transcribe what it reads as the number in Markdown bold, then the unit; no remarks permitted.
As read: **50.8** mm
